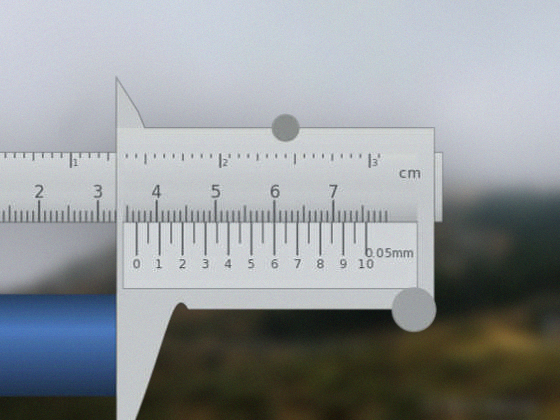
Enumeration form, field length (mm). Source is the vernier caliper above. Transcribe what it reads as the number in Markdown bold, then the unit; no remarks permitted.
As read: **36.6** mm
